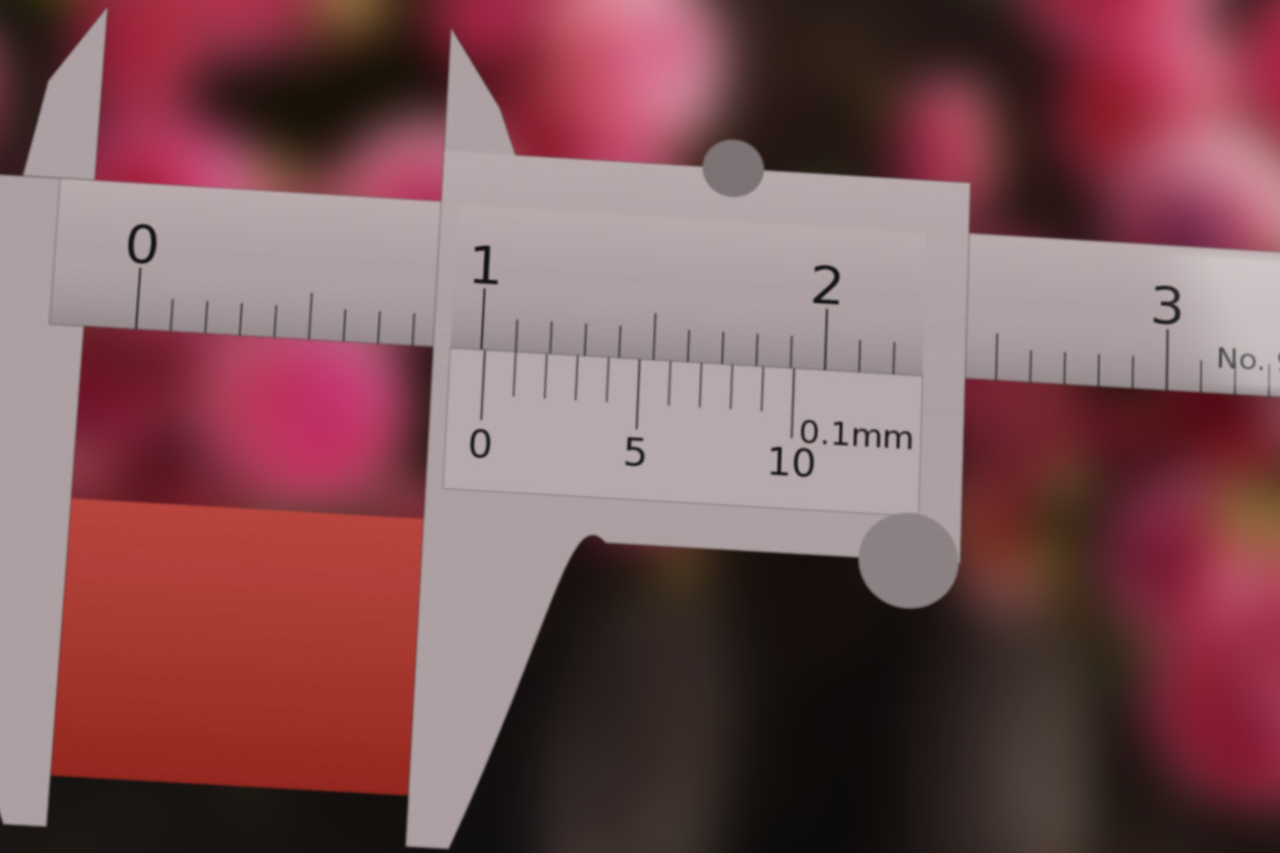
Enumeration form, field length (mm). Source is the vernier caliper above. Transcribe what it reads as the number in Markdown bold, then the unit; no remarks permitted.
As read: **10.1** mm
